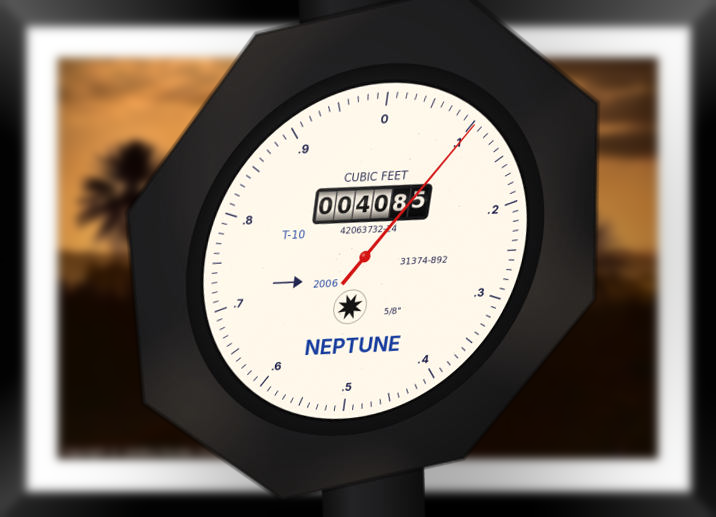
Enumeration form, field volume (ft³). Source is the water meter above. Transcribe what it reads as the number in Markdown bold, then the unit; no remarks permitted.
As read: **4085.10** ft³
